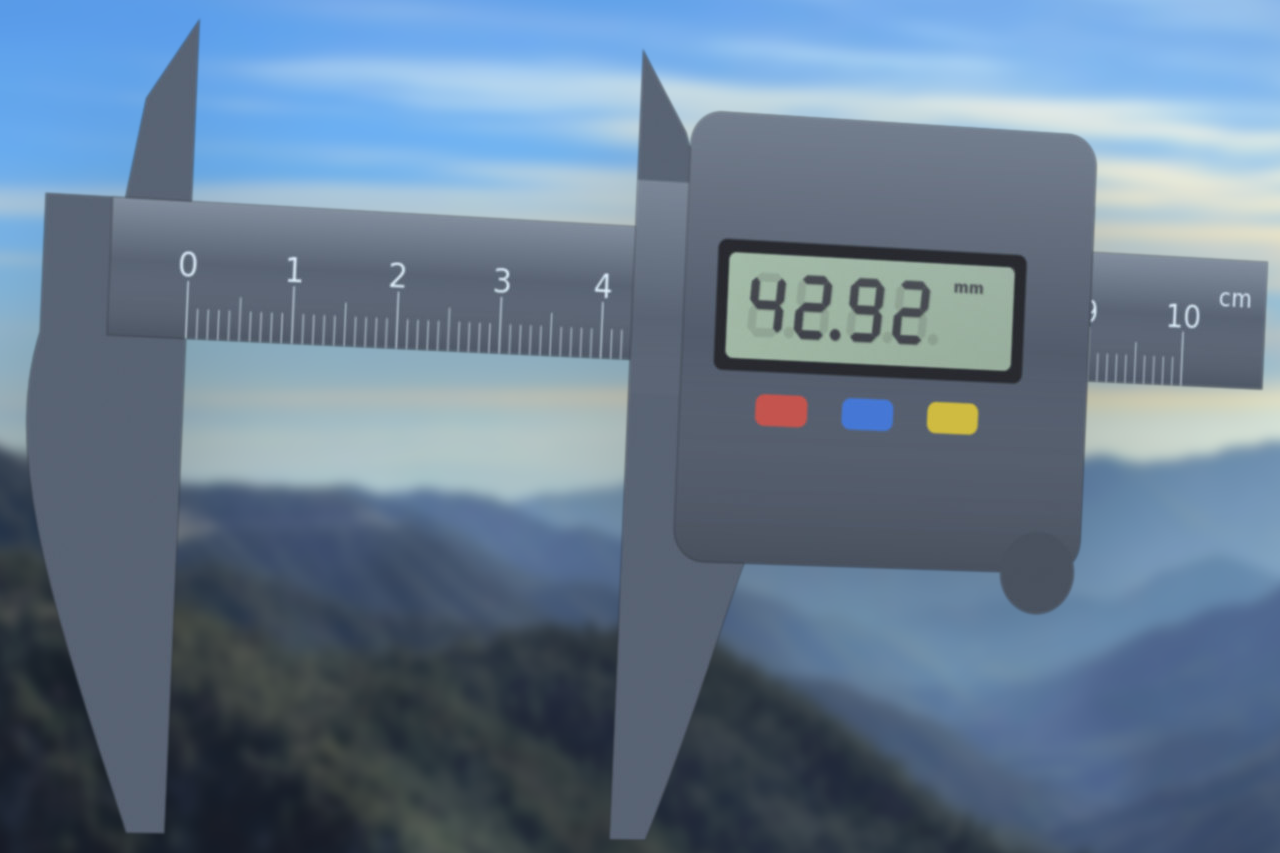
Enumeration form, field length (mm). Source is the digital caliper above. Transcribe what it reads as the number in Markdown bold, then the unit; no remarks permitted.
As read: **42.92** mm
